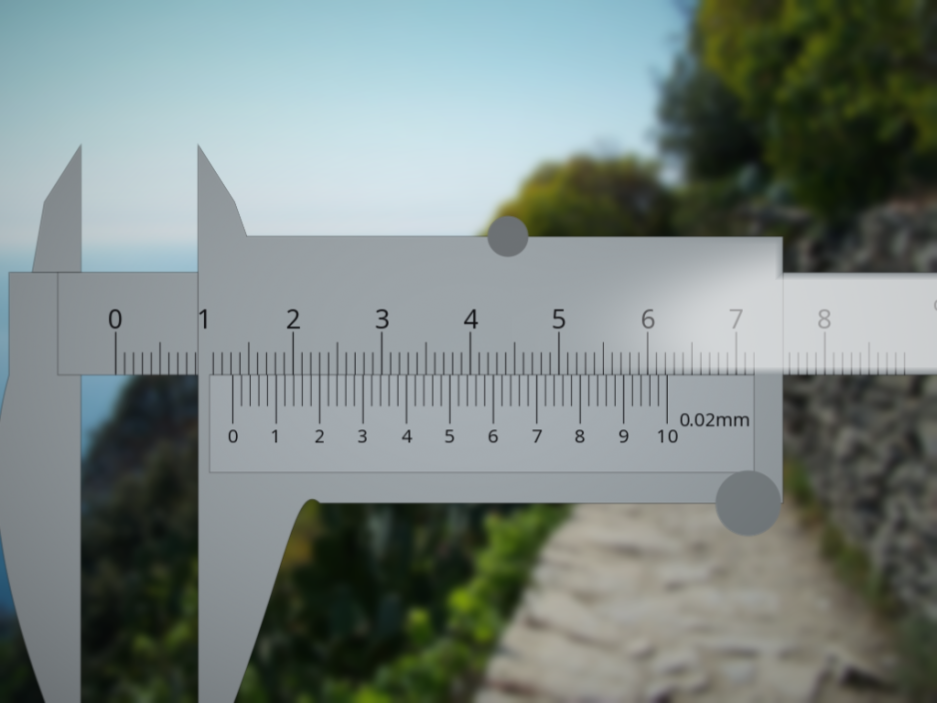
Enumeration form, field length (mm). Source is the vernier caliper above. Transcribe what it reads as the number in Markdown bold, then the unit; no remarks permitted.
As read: **13.2** mm
